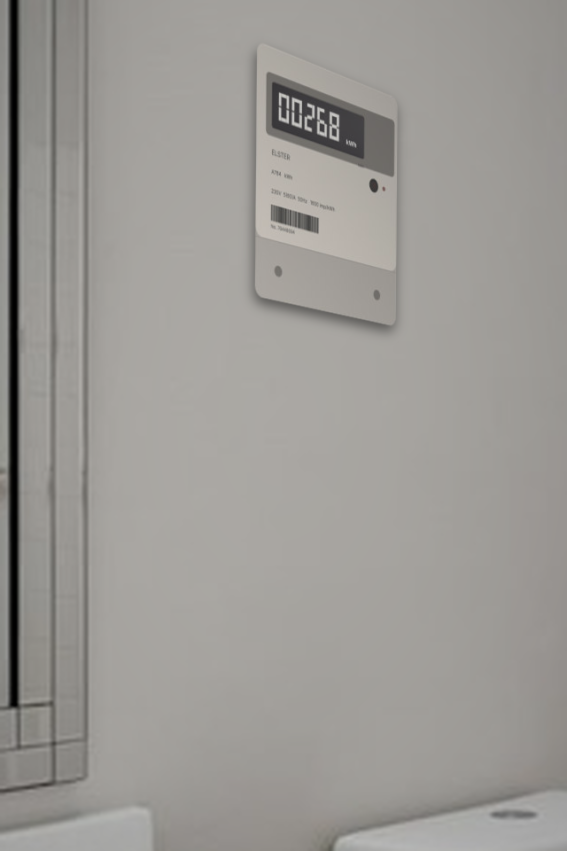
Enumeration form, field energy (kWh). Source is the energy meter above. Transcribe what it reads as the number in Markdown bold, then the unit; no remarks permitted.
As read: **268** kWh
